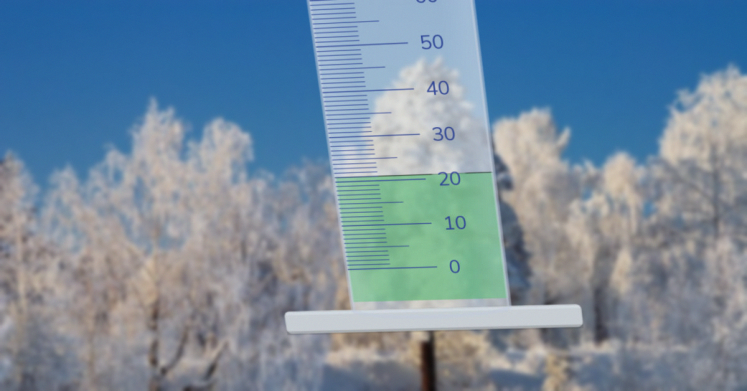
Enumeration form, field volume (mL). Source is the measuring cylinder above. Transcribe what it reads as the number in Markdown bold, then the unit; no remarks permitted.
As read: **21** mL
